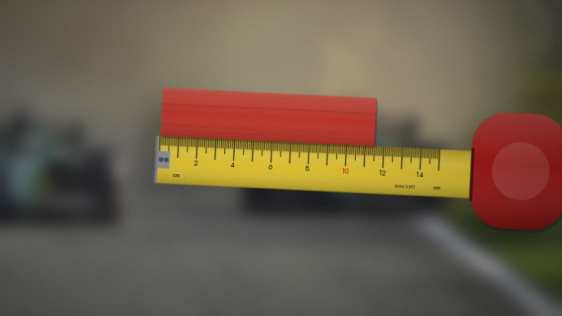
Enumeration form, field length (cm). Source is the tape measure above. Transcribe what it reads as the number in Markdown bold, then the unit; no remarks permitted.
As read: **11.5** cm
